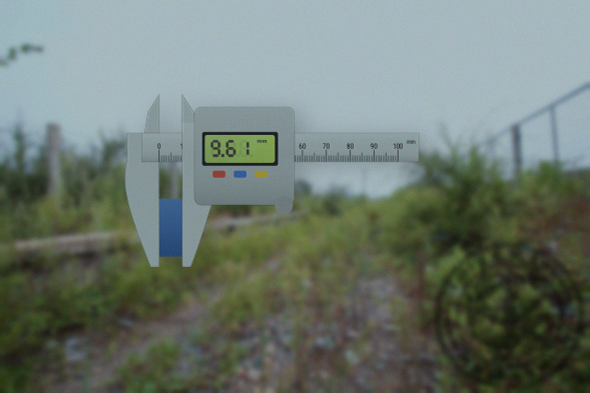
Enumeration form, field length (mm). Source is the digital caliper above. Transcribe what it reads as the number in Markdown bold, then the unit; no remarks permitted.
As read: **9.61** mm
